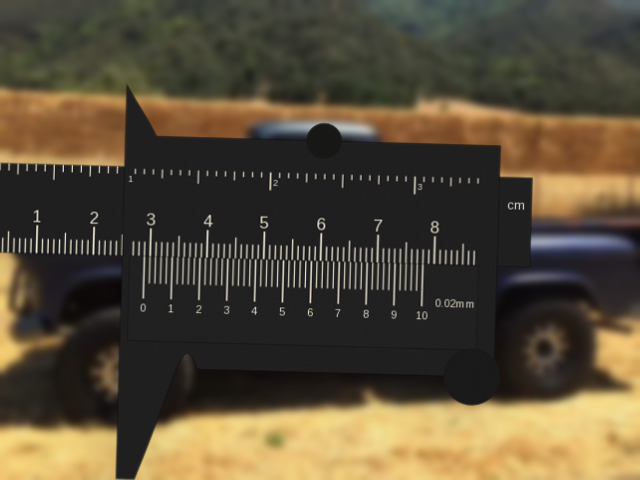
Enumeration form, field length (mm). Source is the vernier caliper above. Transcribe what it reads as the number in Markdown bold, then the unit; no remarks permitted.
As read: **29.0** mm
